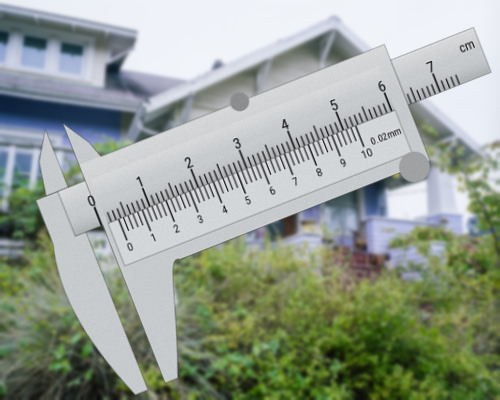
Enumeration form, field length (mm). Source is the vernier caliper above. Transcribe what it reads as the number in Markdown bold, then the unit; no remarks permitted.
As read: **3.5** mm
